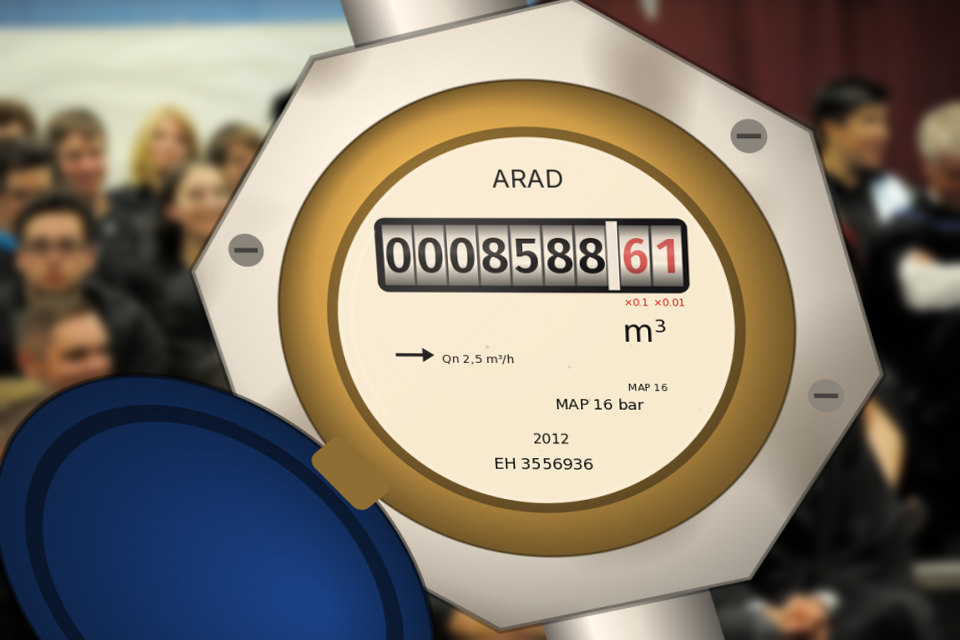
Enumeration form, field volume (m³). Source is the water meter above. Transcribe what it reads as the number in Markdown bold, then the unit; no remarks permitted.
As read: **8588.61** m³
